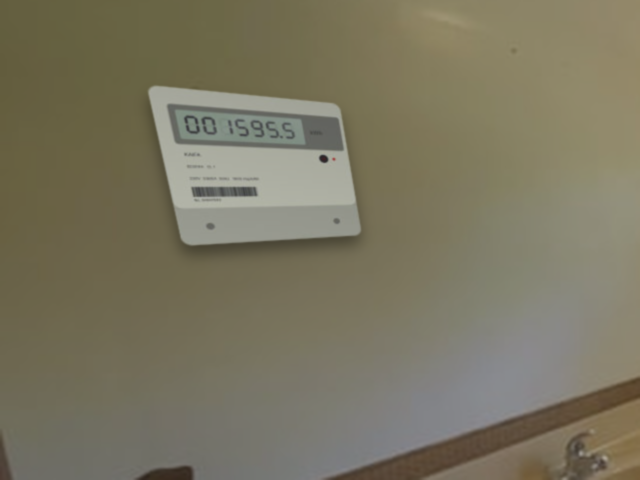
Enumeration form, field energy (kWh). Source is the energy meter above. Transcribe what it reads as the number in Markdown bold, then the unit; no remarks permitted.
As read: **1595.5** kWh
